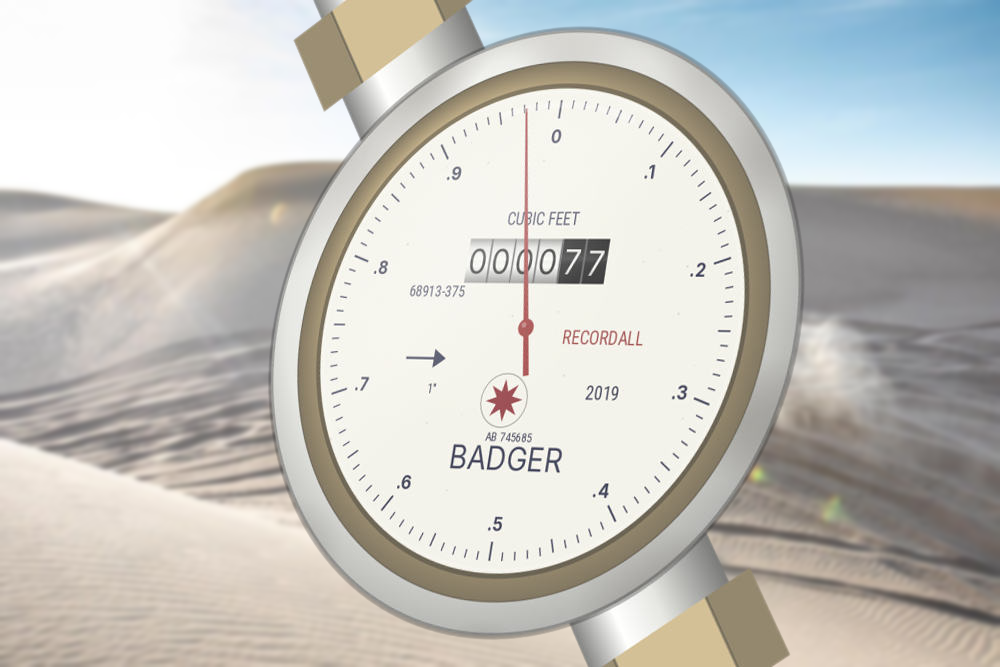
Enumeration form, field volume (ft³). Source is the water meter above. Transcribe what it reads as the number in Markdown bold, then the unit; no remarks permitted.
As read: **76.97** ft³
